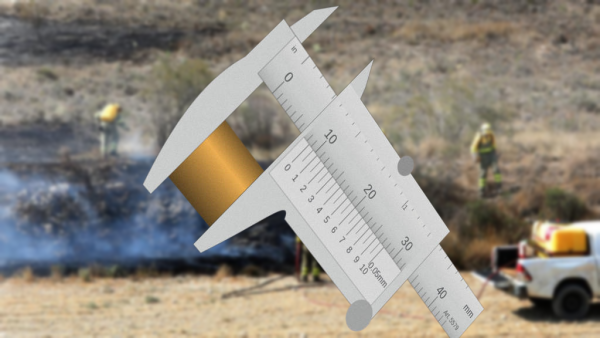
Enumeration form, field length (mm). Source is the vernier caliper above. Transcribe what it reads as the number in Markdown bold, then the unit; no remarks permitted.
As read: **8.6** mm
